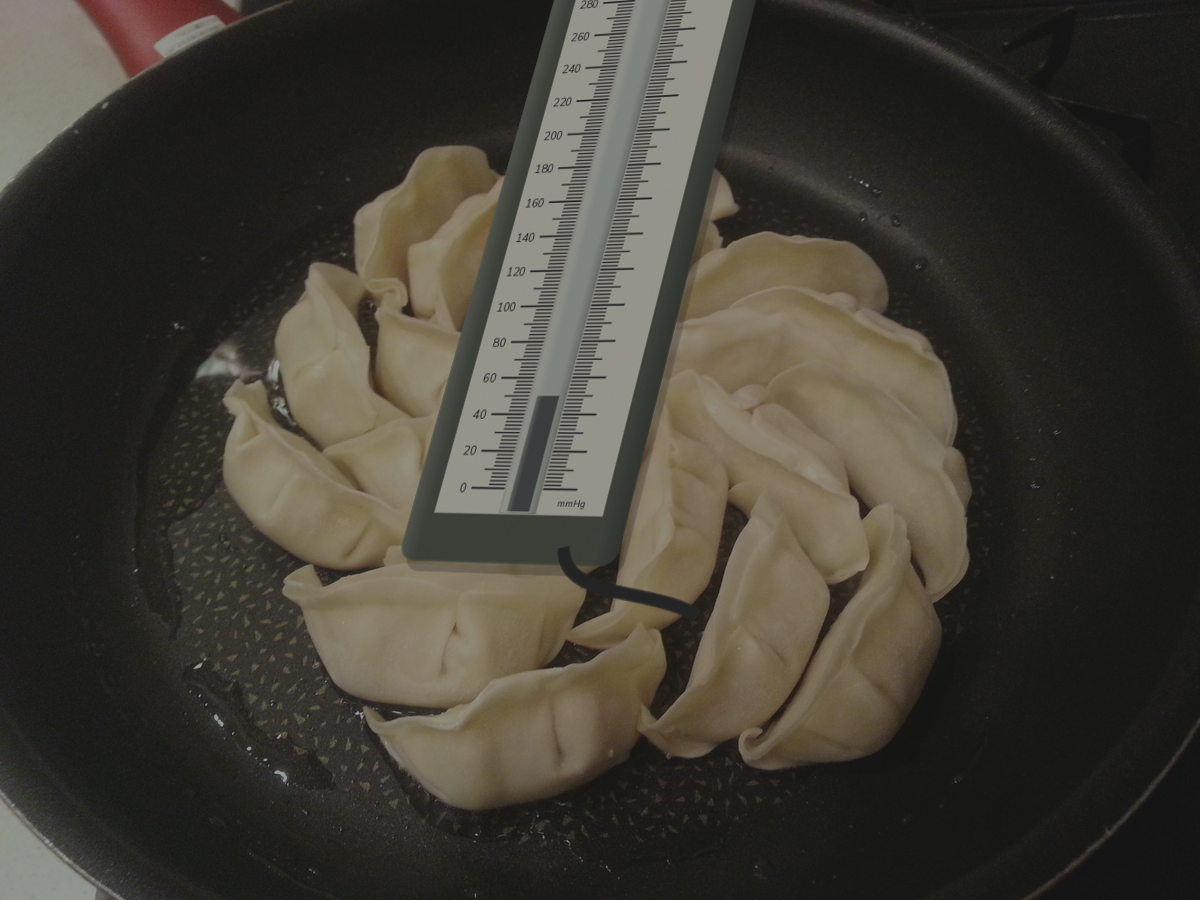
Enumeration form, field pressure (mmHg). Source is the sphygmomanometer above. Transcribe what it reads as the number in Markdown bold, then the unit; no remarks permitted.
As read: **50** mmHg
